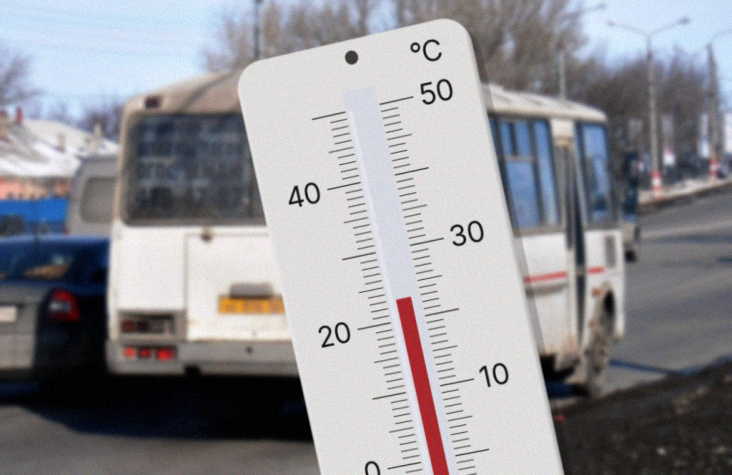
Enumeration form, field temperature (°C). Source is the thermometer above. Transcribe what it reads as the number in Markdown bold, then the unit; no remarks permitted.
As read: **23** °C
